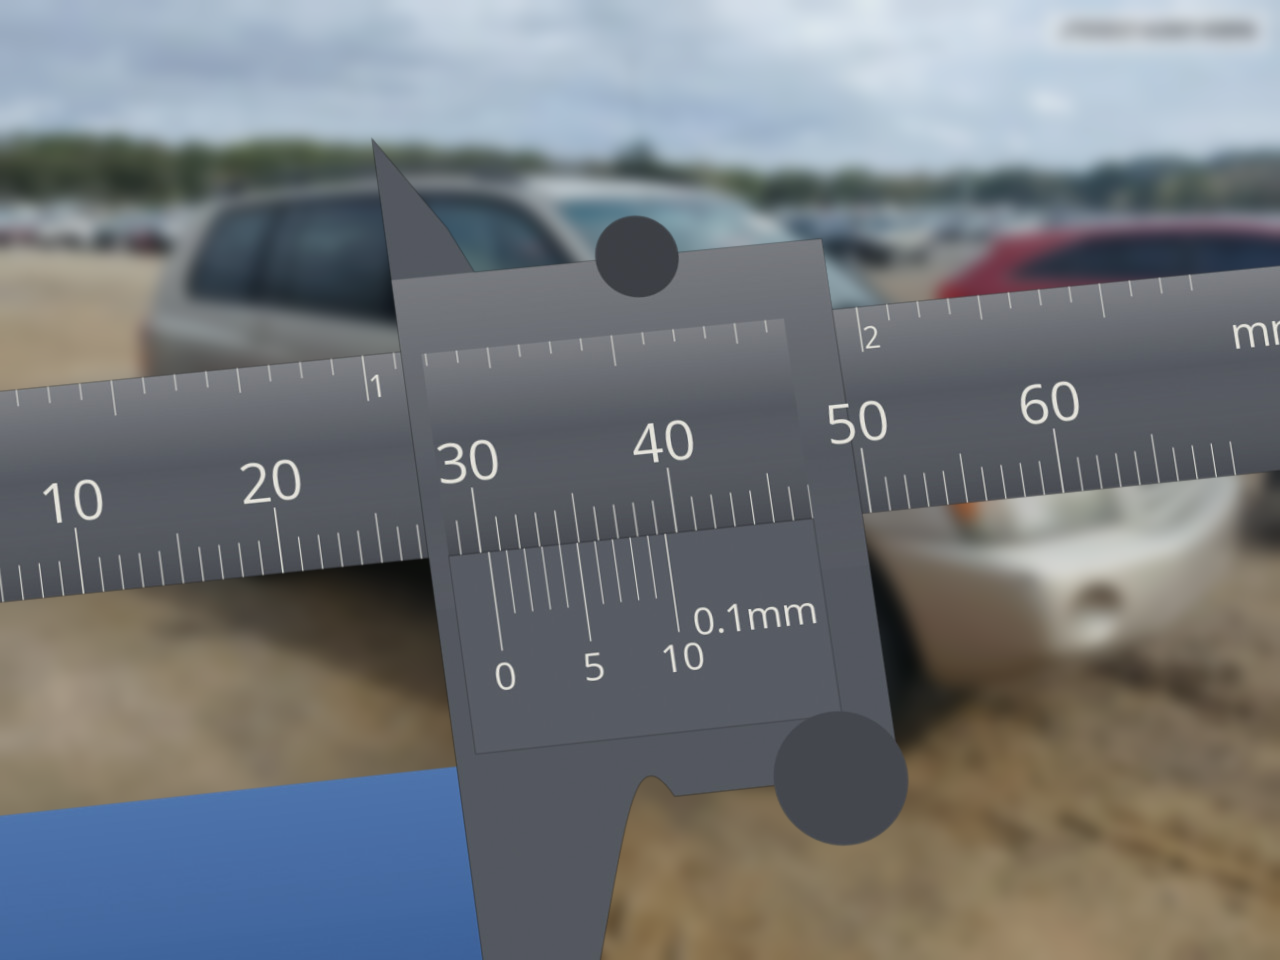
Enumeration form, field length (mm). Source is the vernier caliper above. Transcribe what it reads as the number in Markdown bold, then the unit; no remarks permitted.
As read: **30.4** mm
